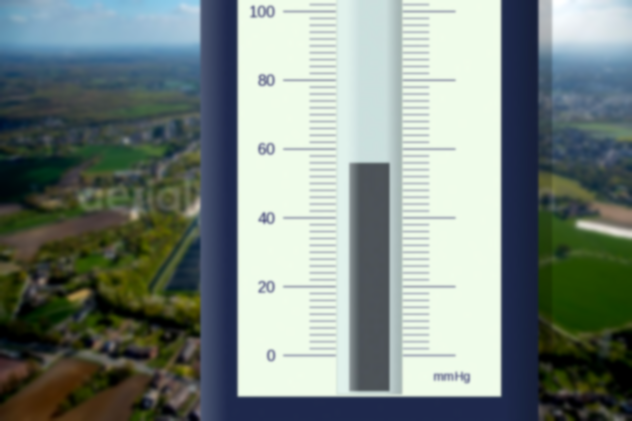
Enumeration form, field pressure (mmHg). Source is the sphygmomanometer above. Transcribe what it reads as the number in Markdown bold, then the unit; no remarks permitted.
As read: **56** mmHg
